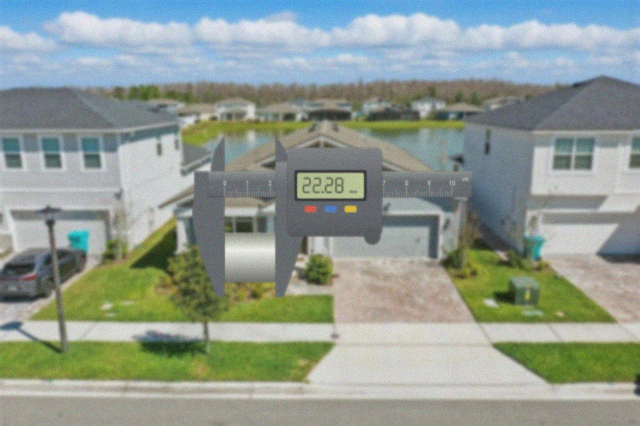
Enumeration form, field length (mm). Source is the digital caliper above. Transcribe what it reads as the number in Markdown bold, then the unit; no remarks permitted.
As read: **22.28** mm
